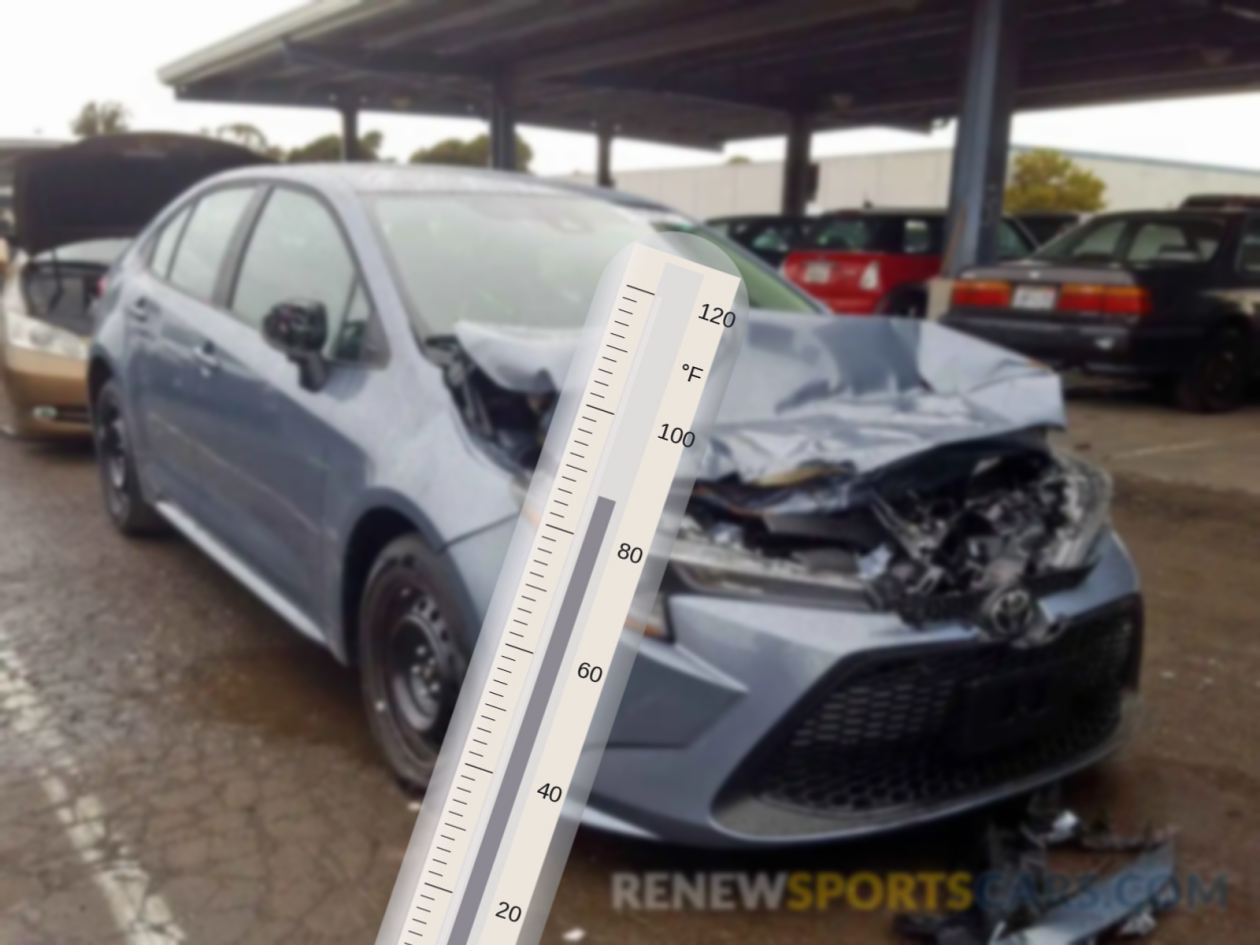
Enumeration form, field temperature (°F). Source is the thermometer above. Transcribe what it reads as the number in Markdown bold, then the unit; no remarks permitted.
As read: **87** °F
